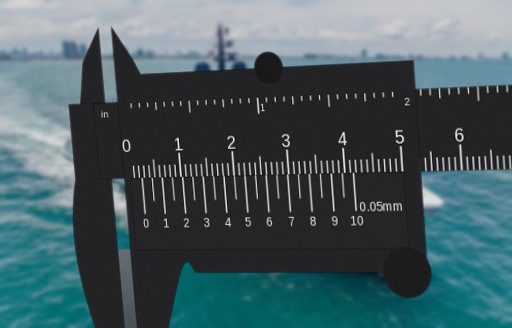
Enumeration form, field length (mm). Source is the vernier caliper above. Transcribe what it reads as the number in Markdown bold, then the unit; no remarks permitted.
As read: **2.5** mm
